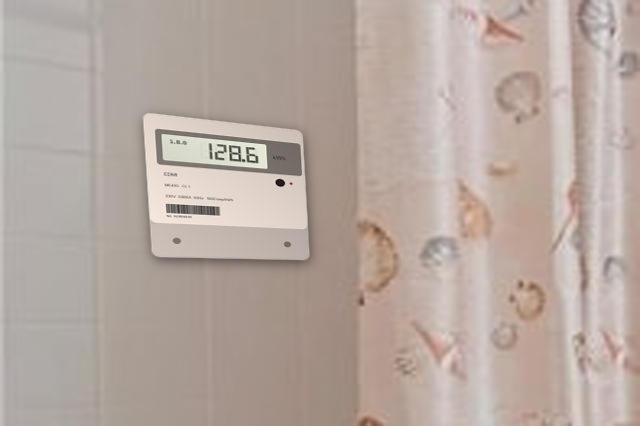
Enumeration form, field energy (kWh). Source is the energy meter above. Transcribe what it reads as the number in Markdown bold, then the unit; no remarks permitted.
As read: **128.6** kWh
